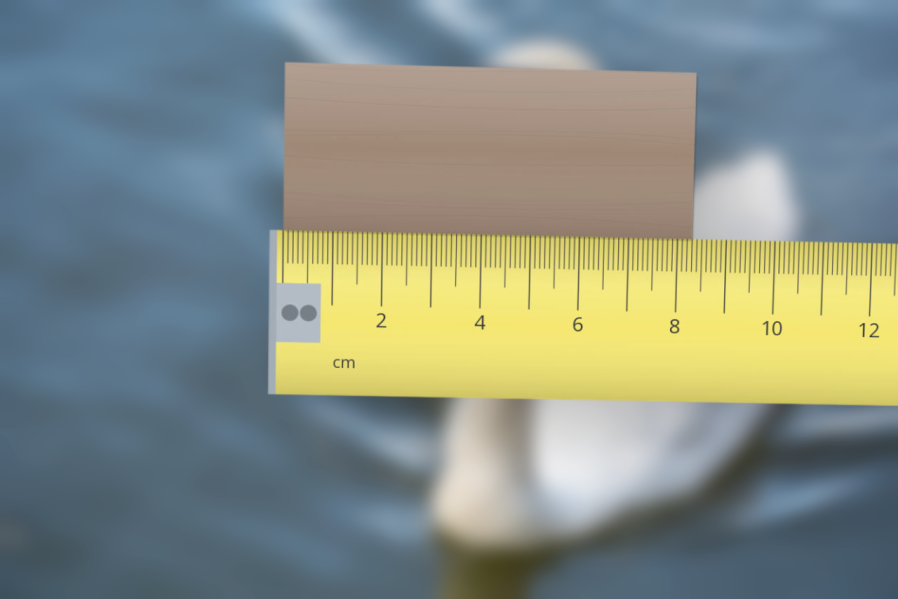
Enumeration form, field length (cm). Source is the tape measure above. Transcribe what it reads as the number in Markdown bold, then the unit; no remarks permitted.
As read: **8.3** cm
